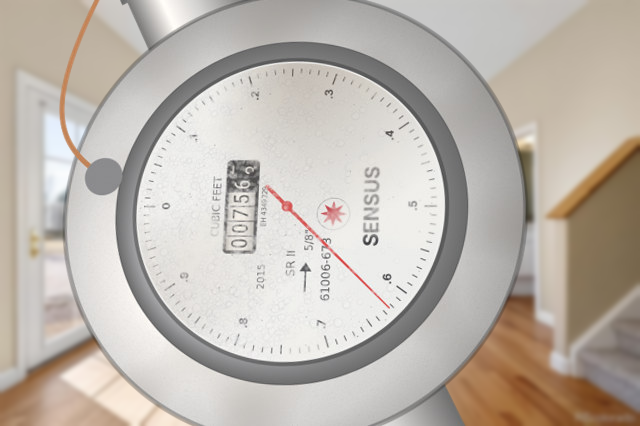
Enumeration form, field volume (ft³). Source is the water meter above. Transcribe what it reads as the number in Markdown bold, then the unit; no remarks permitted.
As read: **7562.62** ft³
